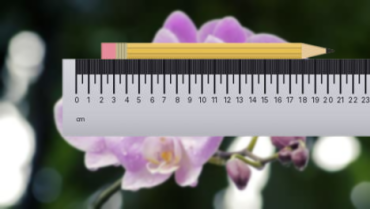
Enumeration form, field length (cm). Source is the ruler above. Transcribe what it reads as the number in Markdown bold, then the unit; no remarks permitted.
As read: **18.5** cm
